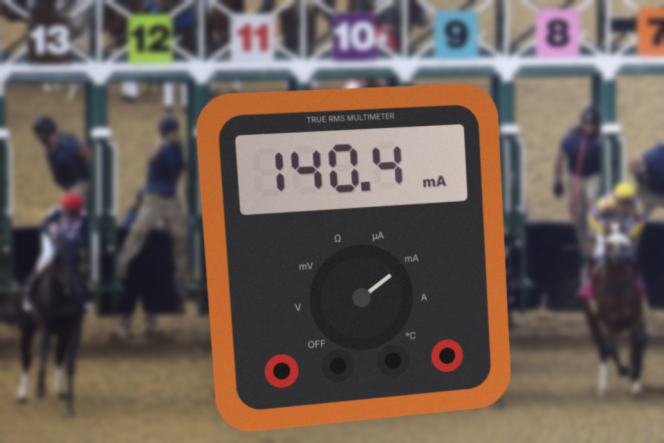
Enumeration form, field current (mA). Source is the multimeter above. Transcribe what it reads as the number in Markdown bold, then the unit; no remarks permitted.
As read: **140.4** mA
